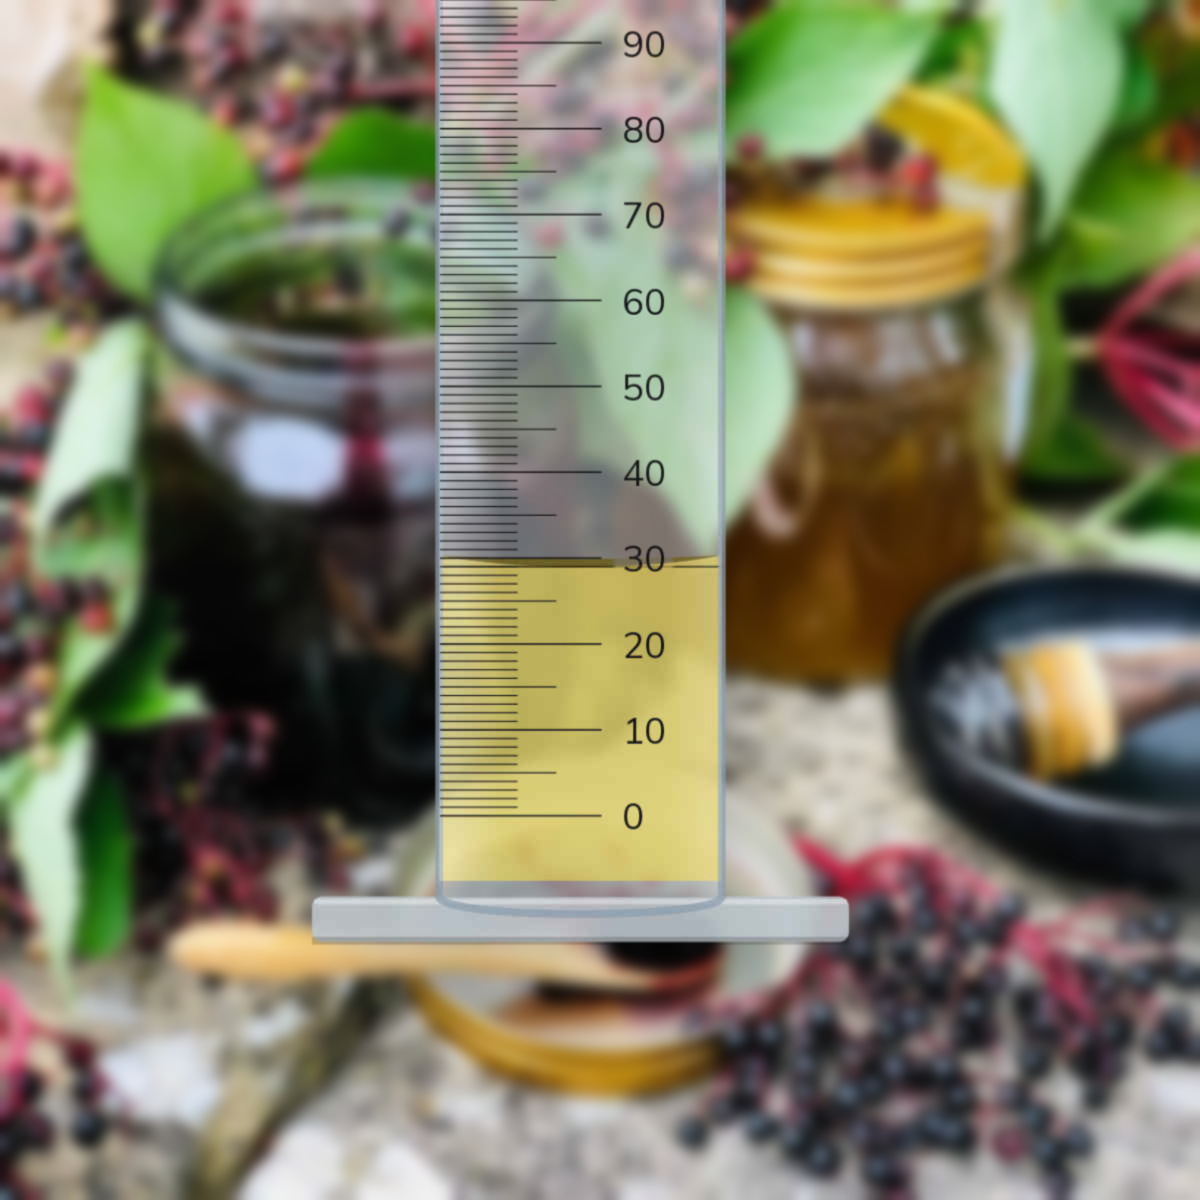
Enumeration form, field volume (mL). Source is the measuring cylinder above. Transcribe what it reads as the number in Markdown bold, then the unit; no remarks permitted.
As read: **29** mL
